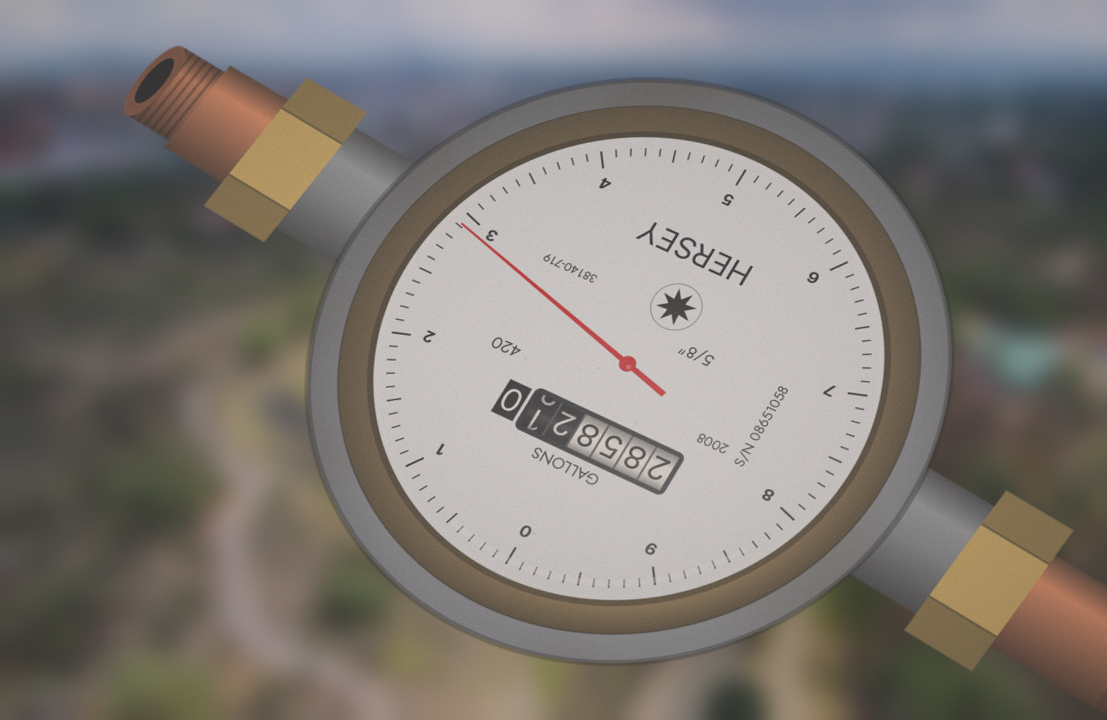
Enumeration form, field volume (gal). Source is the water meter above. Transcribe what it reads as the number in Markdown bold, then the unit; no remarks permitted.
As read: **2858212.9** gal
